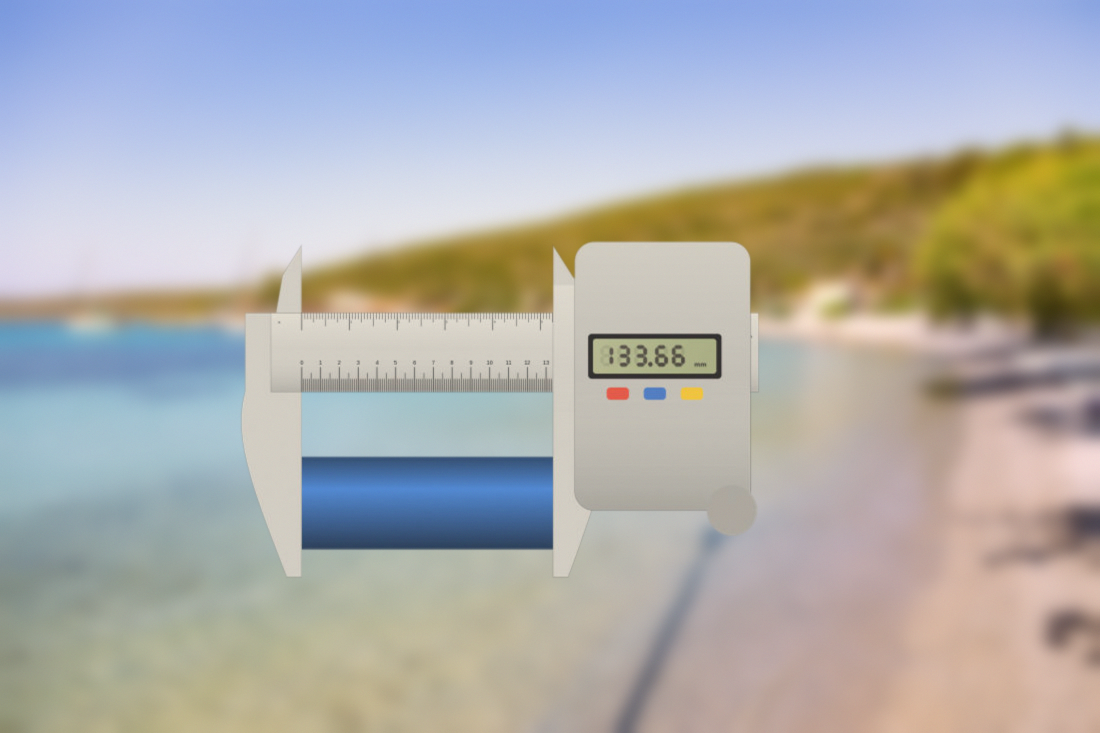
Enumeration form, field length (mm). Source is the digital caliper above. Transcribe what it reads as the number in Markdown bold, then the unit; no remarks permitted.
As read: **133.66** mm
